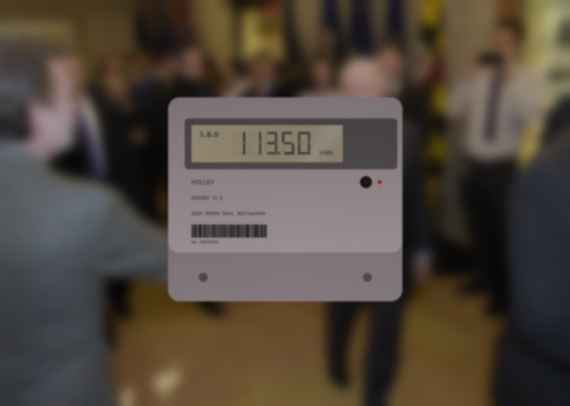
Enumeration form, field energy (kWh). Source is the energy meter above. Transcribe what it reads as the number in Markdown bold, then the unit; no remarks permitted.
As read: **113.50** kWh
